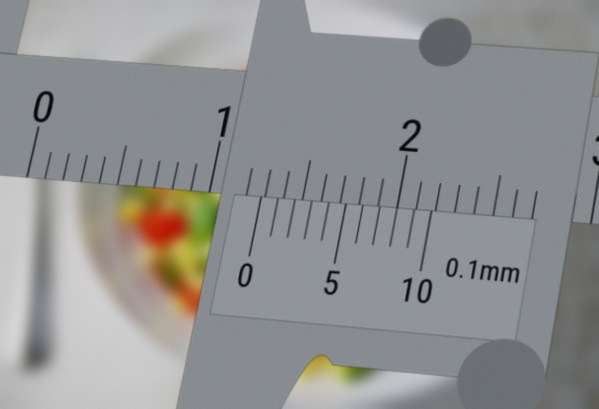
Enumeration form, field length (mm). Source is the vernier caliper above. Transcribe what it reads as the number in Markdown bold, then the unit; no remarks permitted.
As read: **12.8** mm
